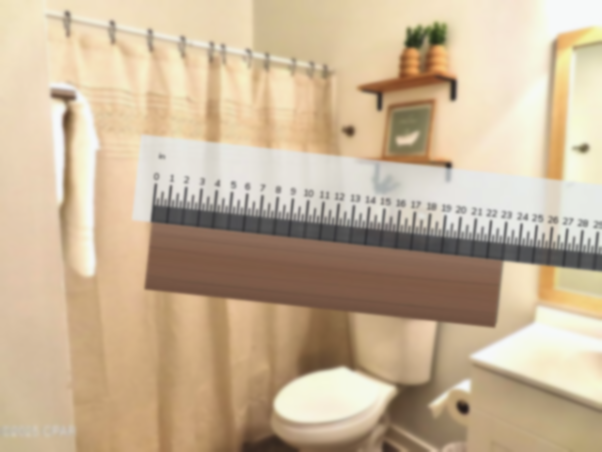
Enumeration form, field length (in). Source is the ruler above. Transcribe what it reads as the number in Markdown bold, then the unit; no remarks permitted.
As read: **23** in
